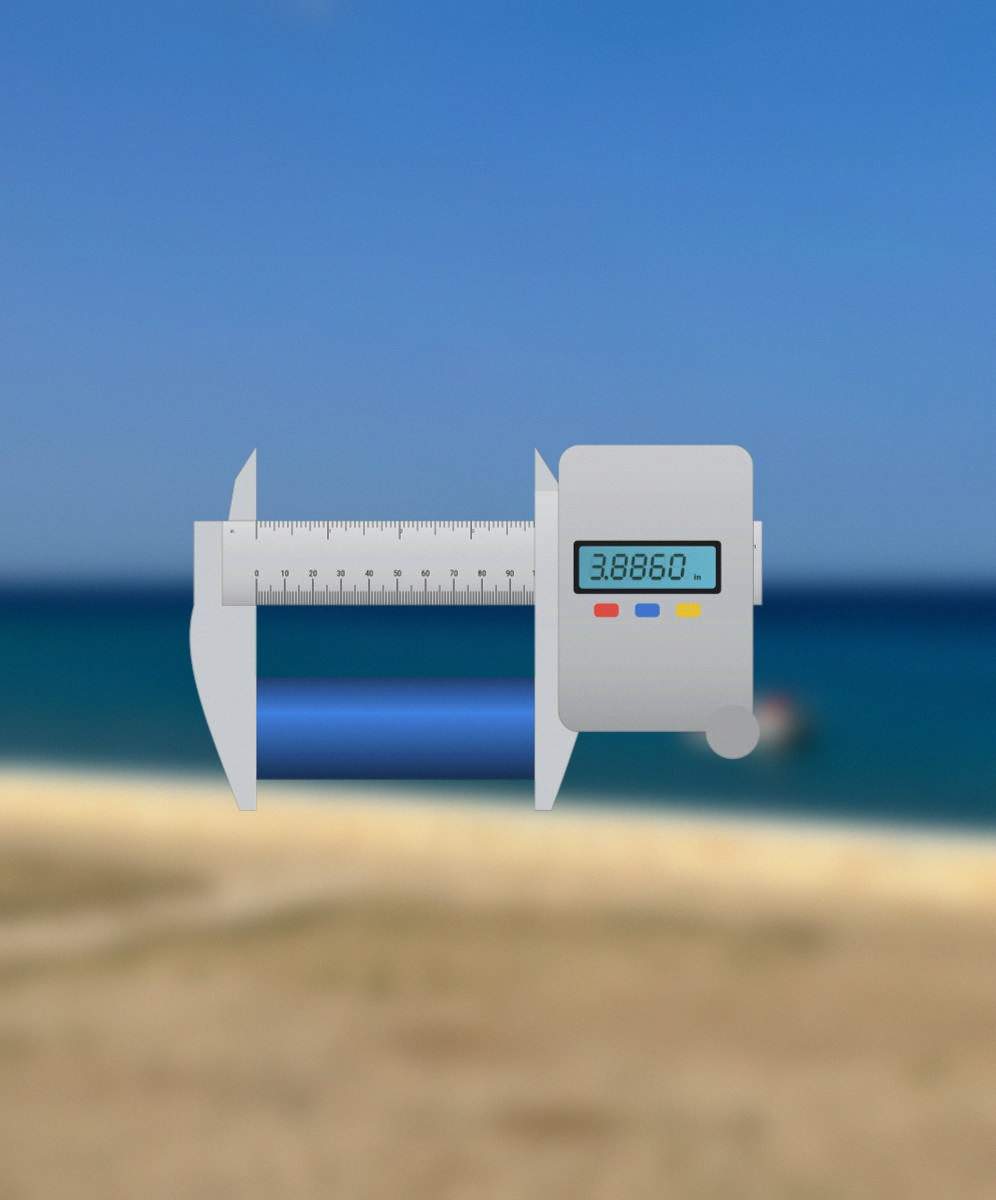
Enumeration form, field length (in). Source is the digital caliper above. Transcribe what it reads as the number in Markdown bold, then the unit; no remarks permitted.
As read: **3.8860** in
